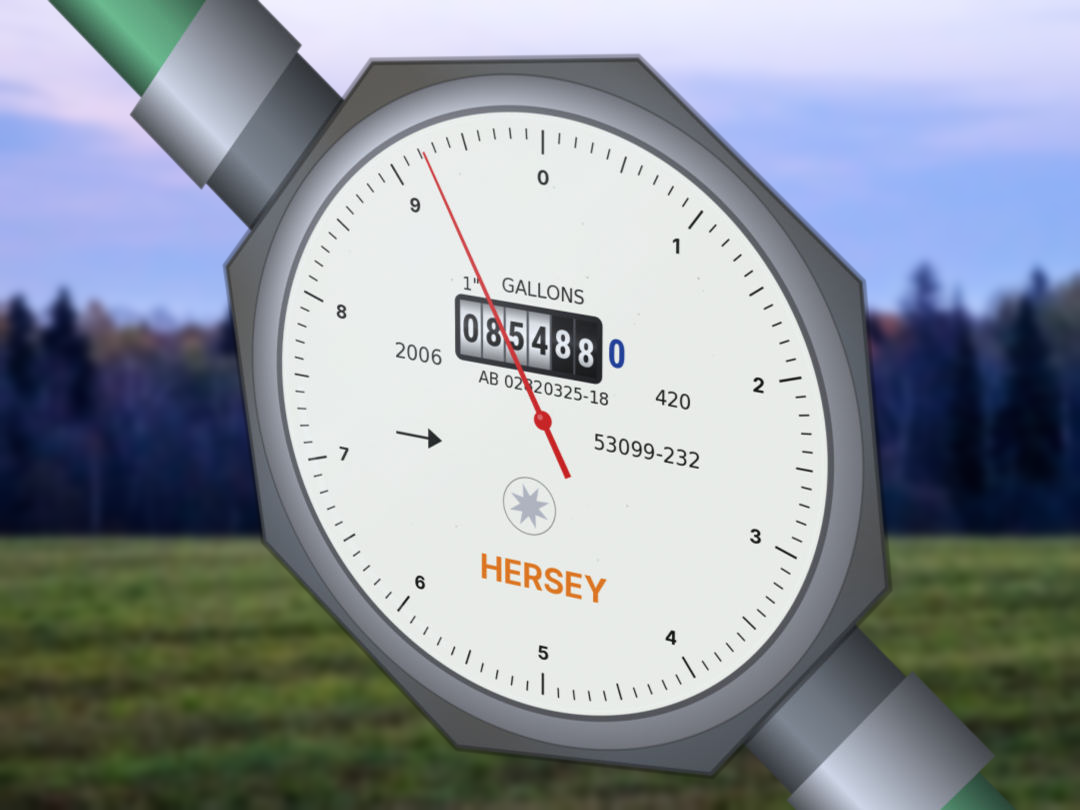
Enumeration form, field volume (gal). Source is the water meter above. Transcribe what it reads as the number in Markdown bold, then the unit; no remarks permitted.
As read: **854879.2** gal
